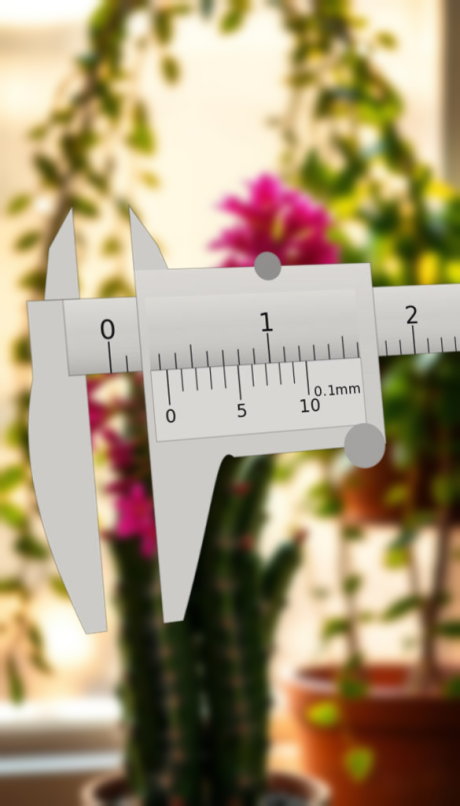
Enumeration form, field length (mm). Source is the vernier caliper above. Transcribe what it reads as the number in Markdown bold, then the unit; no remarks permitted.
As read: **3.4** mm
